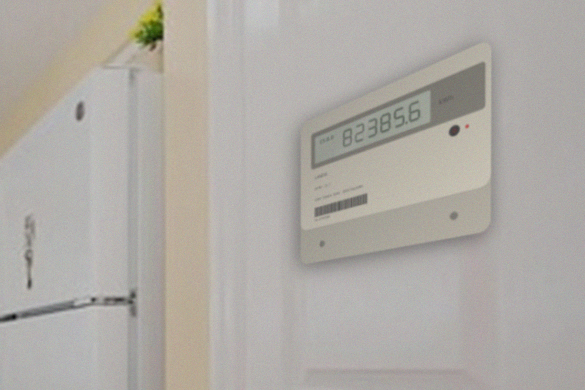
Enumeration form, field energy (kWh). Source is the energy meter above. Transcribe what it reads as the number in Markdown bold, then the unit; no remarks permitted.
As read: **82385.6** kWh
